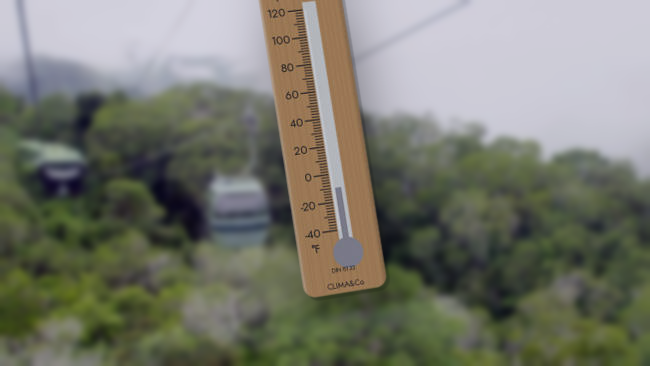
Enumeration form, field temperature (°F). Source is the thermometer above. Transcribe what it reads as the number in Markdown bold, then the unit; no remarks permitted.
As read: **-10** °F
